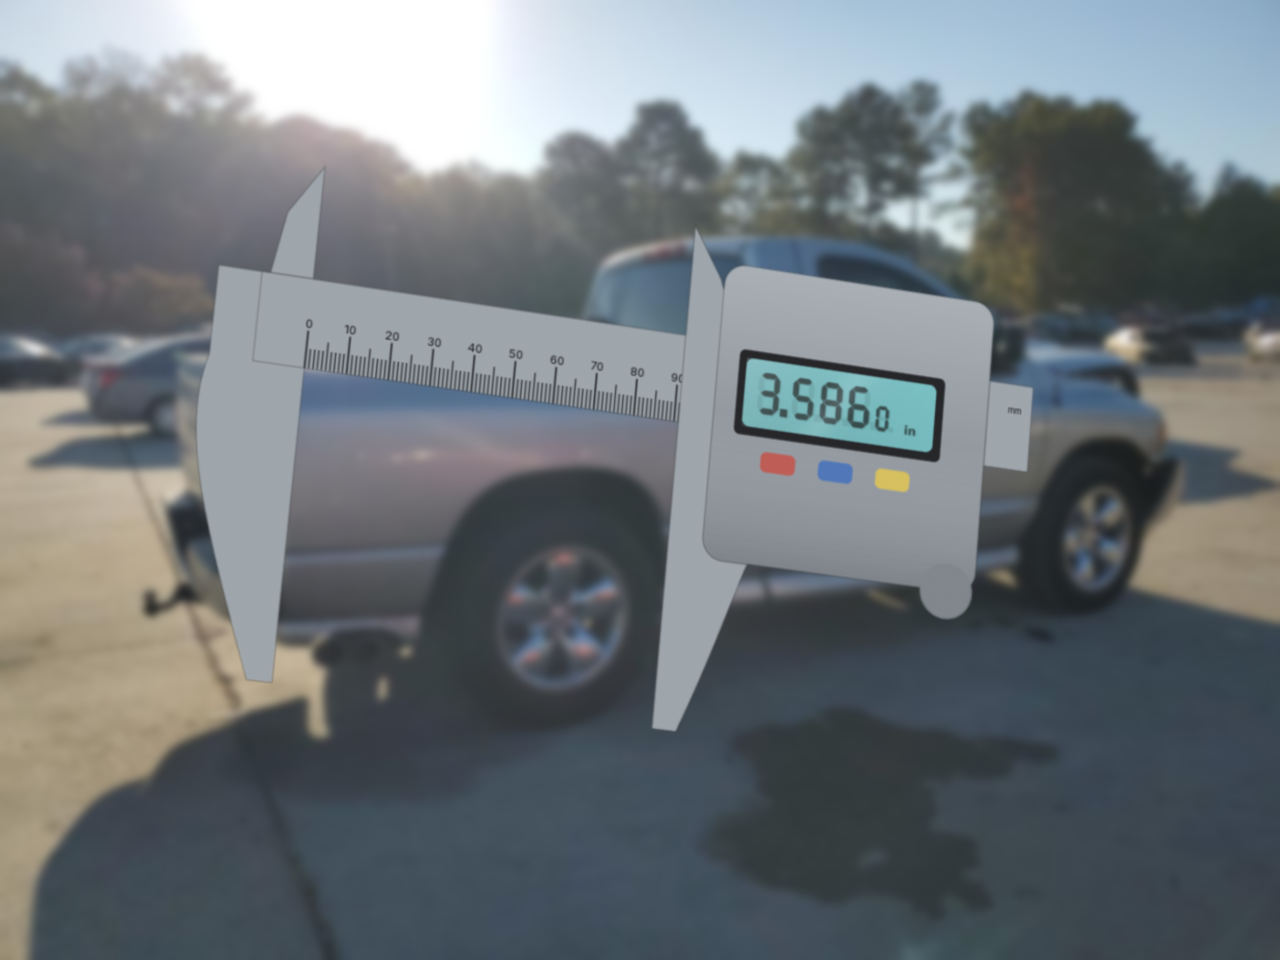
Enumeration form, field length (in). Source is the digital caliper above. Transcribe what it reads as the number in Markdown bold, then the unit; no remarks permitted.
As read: **3.5860** in
